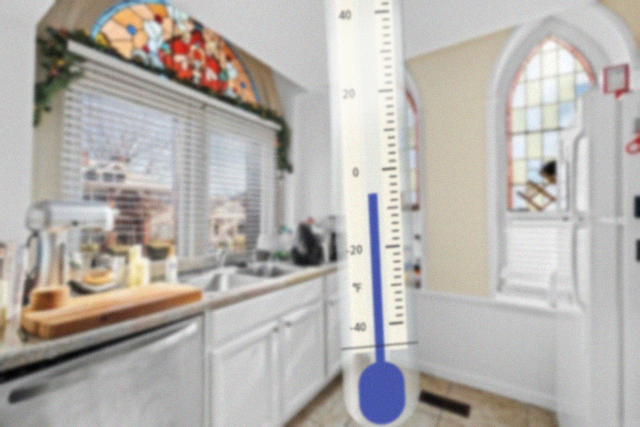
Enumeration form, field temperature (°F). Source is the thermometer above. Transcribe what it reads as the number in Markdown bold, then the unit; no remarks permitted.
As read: **-6** °F
